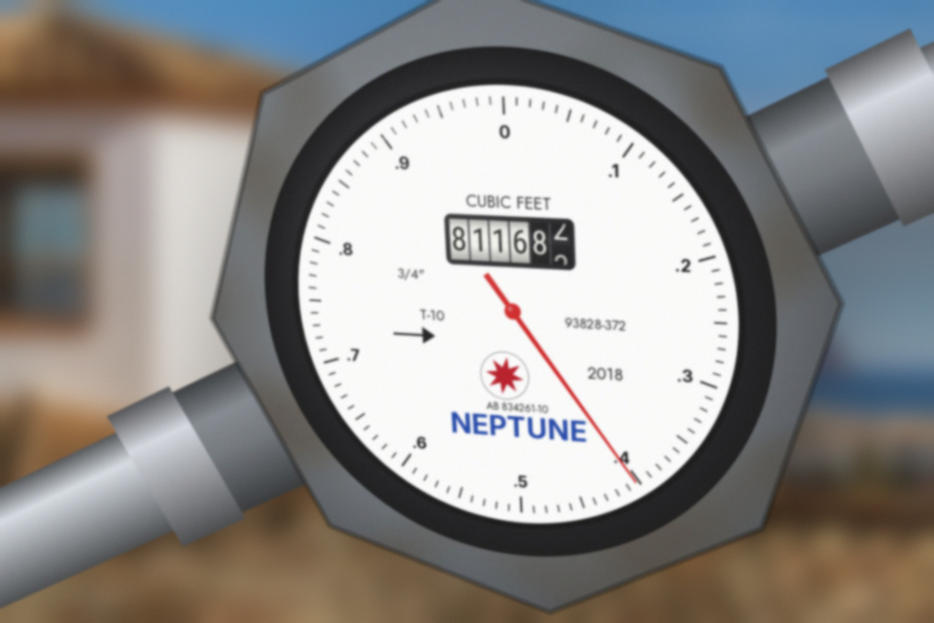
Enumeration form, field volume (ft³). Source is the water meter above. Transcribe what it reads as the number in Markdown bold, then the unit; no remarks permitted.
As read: **811682.40** ft³
